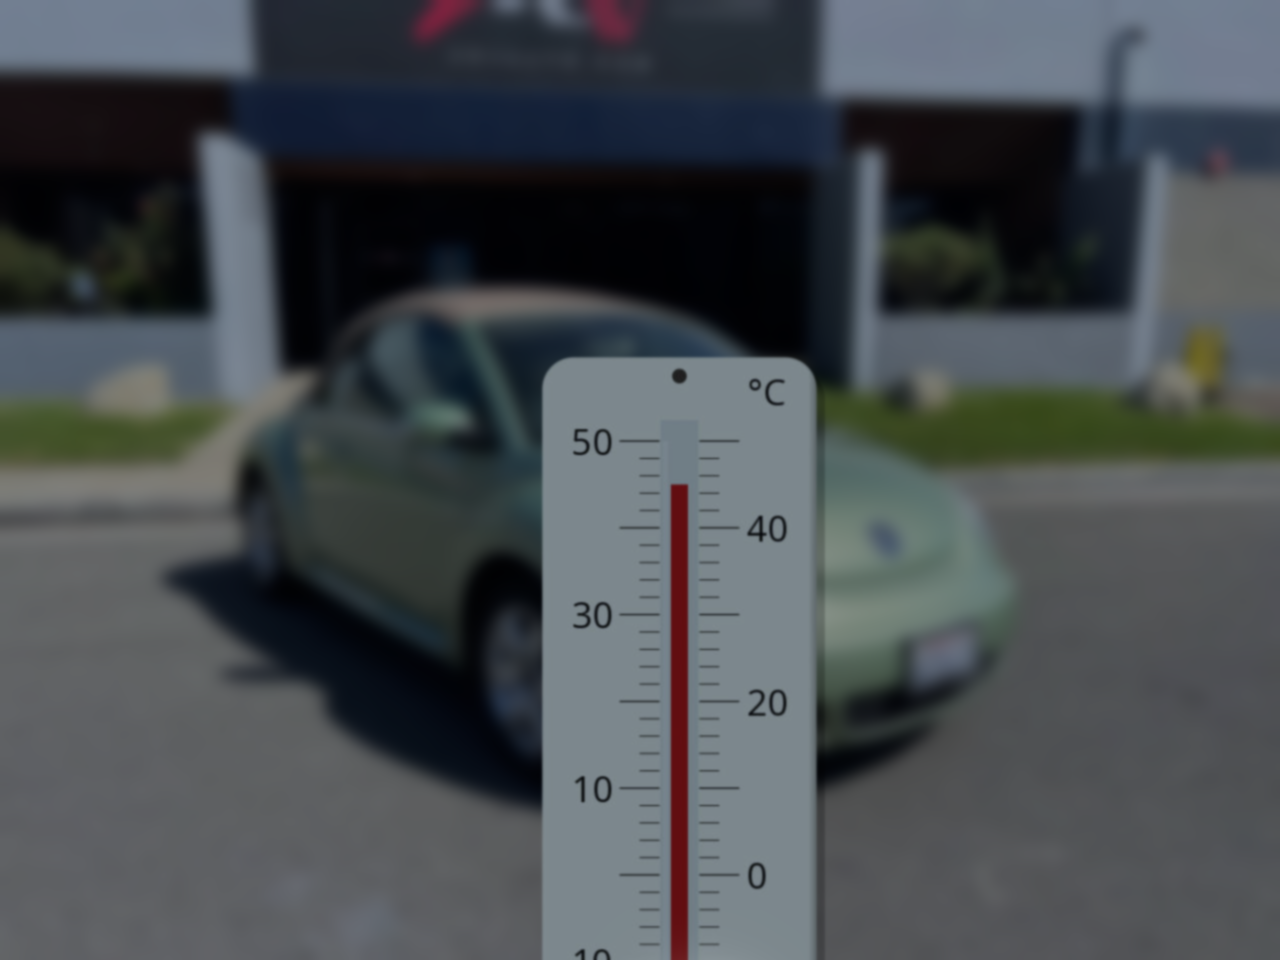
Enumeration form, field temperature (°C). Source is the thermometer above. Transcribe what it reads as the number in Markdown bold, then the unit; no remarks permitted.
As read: **45** °C
